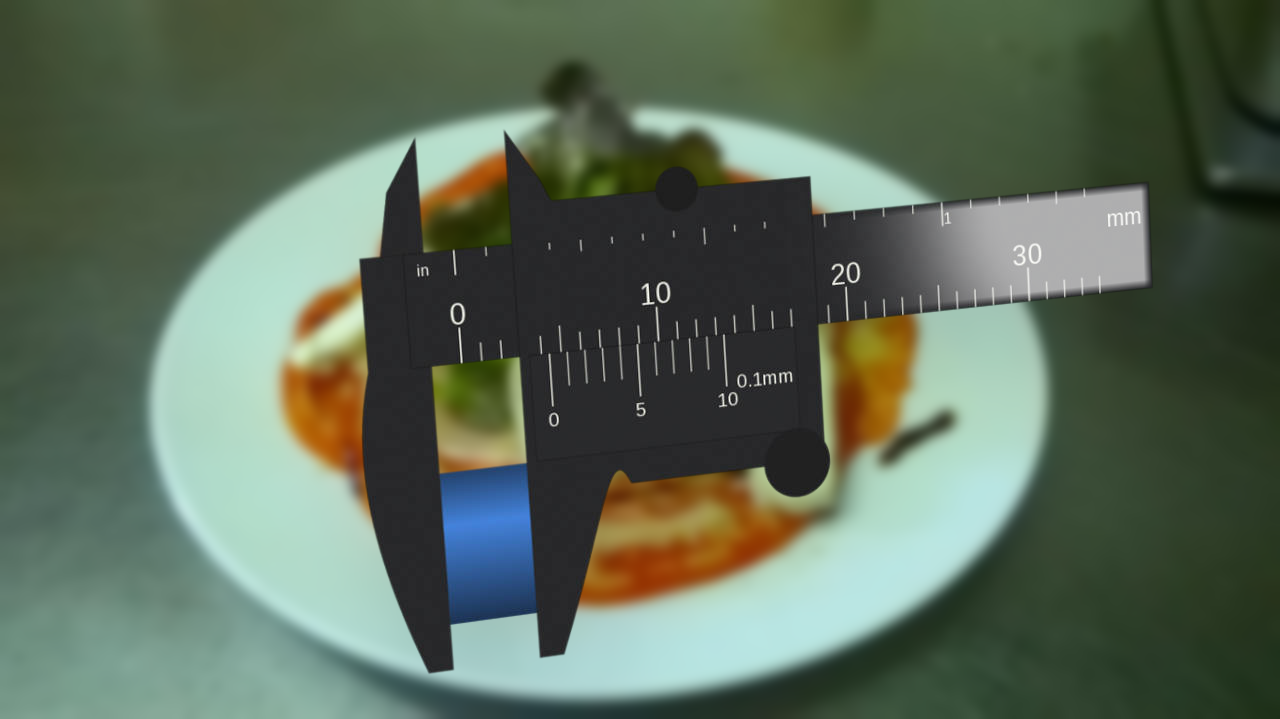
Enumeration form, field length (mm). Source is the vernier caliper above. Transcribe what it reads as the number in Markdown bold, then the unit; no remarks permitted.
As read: **4.4** mm
